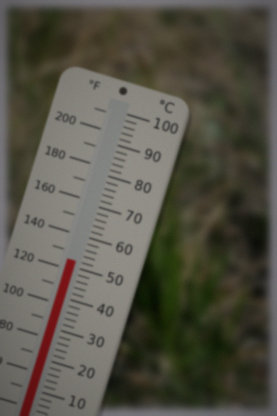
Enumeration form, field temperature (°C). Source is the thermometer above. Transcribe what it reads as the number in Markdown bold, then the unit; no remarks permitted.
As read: **52** °C
